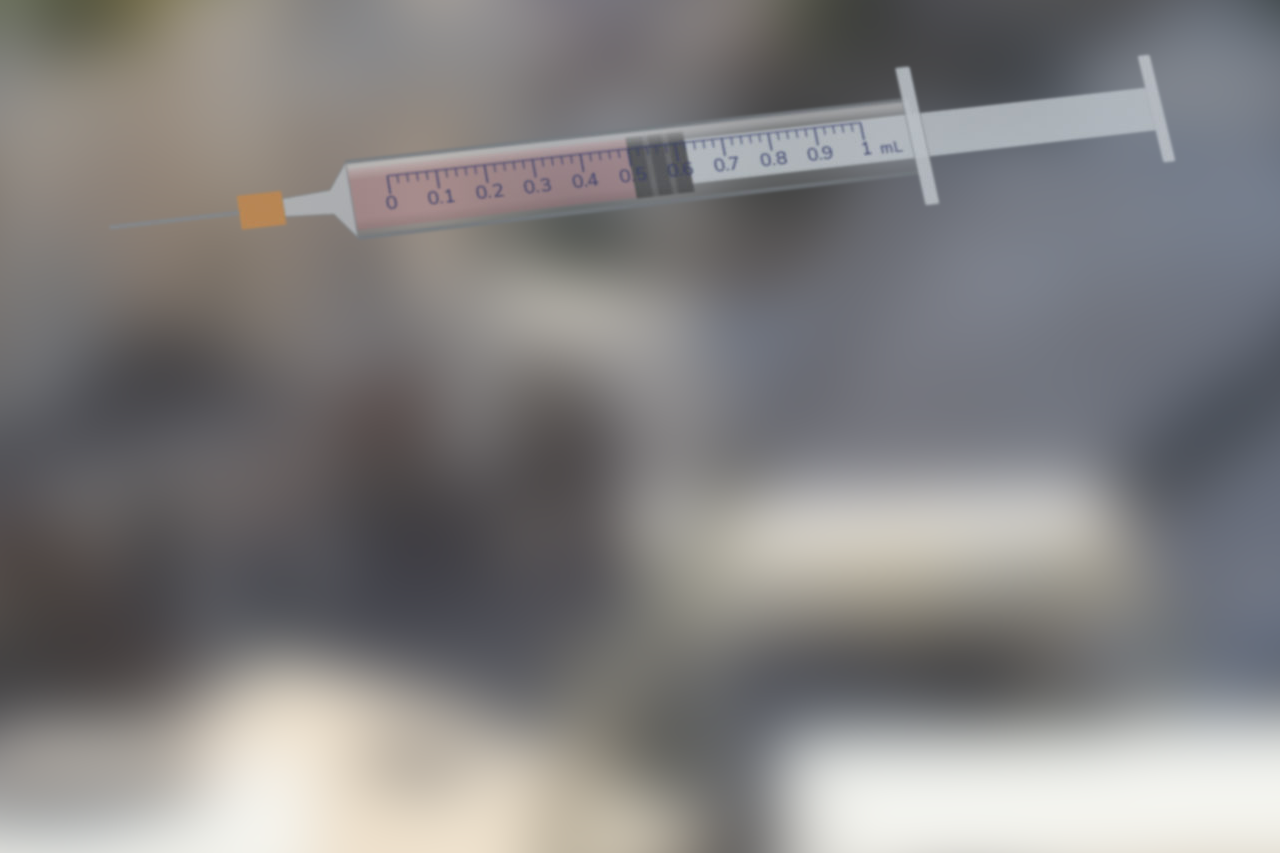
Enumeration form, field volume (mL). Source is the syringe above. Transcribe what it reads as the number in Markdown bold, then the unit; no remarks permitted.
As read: **0.5** mL
